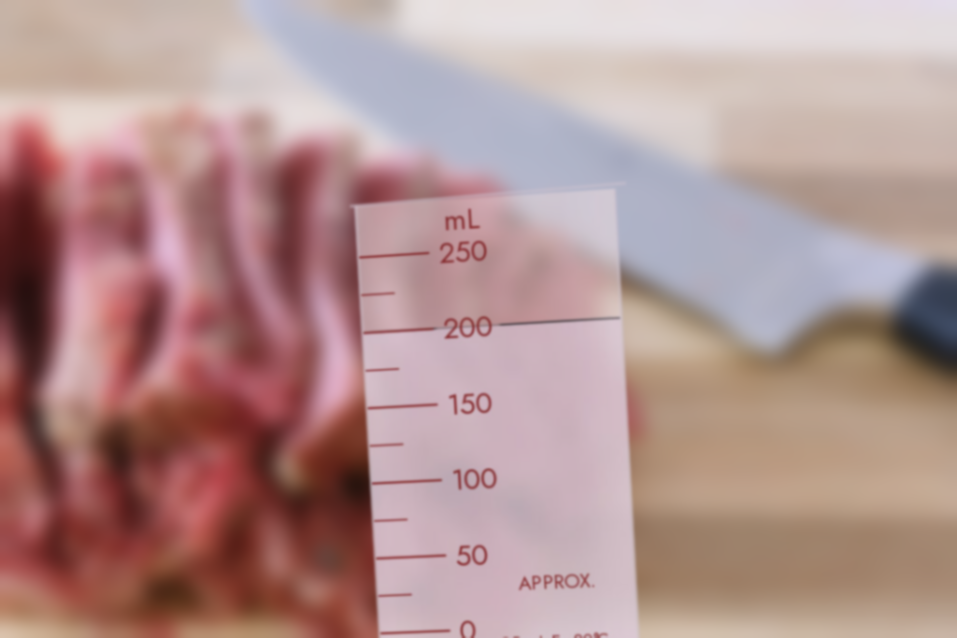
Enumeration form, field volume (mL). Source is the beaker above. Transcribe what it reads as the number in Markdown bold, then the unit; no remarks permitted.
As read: **200** mL
